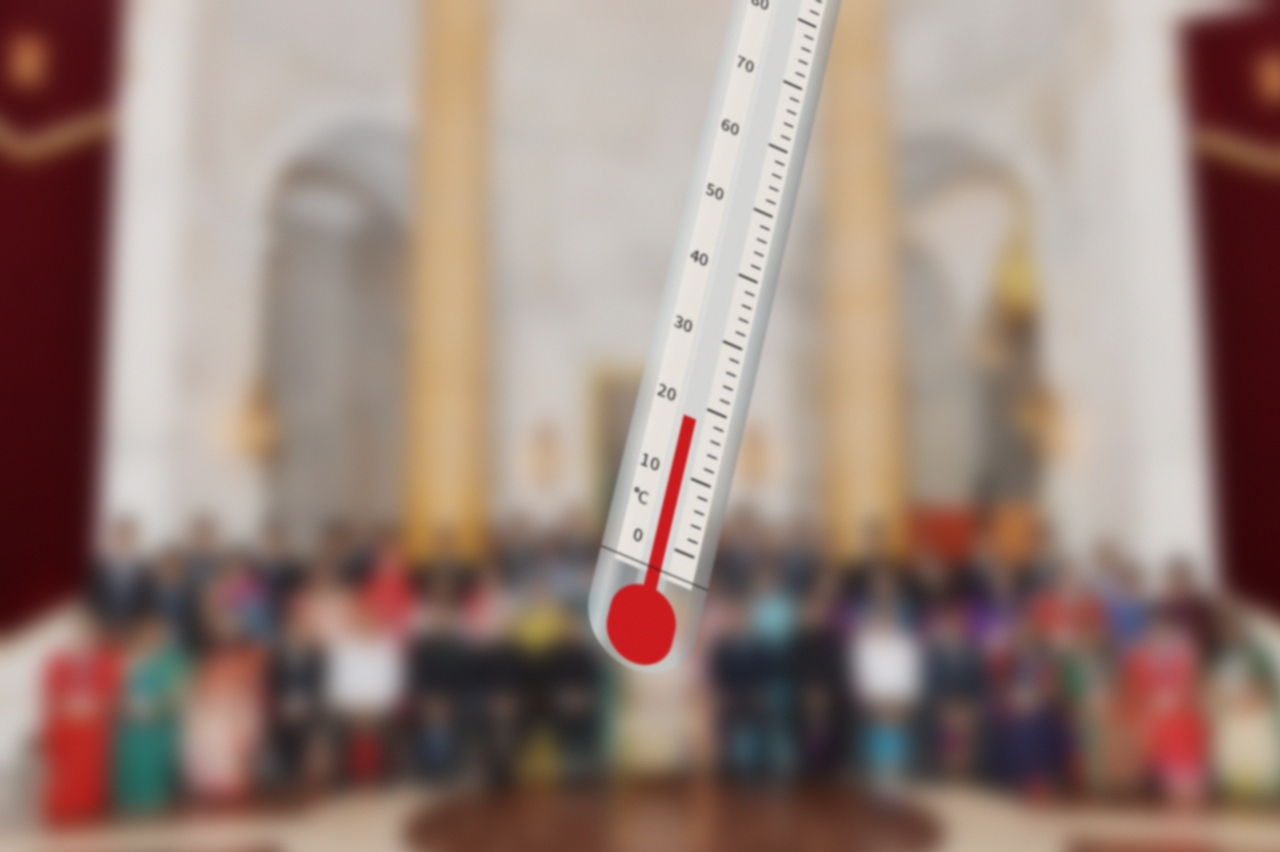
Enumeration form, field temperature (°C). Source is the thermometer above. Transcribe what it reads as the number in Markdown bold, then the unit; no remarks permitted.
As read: **18** °C
